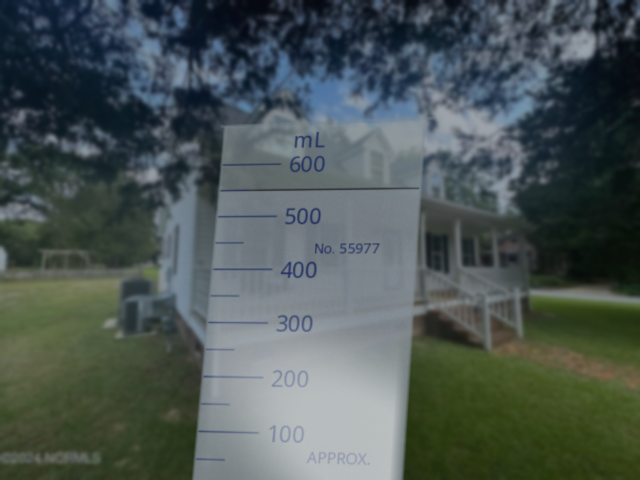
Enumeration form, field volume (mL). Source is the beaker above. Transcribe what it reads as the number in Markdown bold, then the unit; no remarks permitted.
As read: **550** mL
